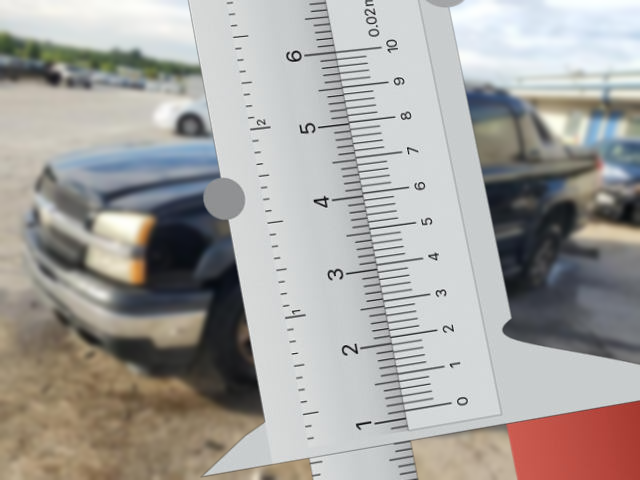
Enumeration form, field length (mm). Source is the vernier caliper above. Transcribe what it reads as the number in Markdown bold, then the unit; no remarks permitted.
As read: **11.0** mm
